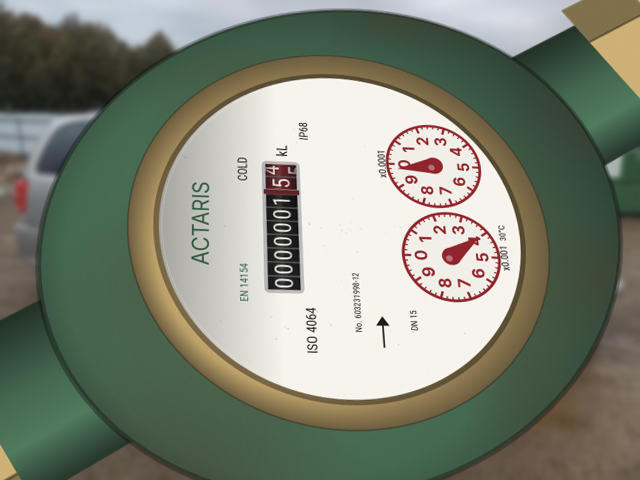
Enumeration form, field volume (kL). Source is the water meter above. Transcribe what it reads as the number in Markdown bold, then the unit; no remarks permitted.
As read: **1.5439** kL
